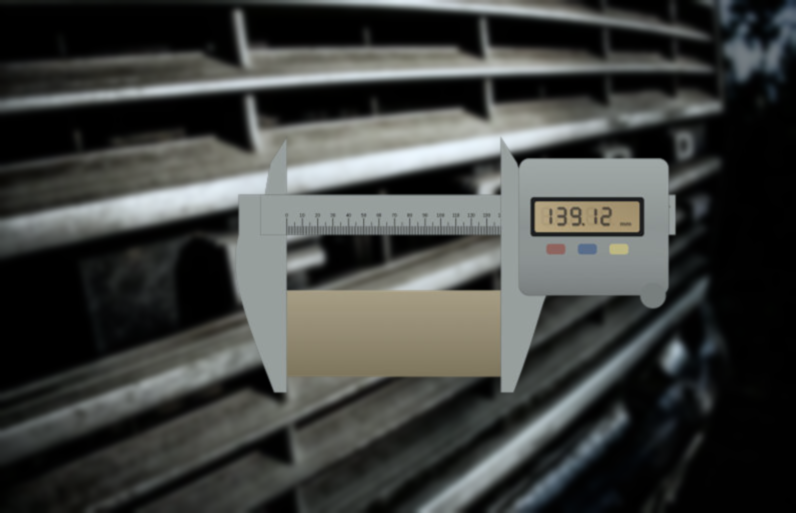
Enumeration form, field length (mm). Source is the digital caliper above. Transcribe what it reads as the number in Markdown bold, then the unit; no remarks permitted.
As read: **139.12** mm
